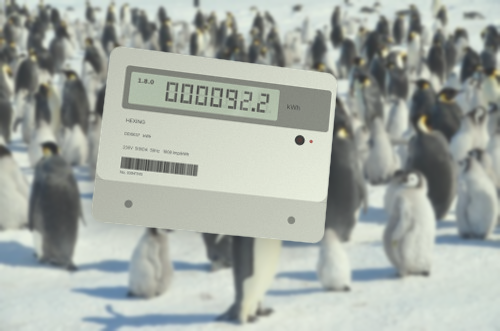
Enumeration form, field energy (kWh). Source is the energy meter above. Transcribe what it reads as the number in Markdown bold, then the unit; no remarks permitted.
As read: **92.2** kWh
